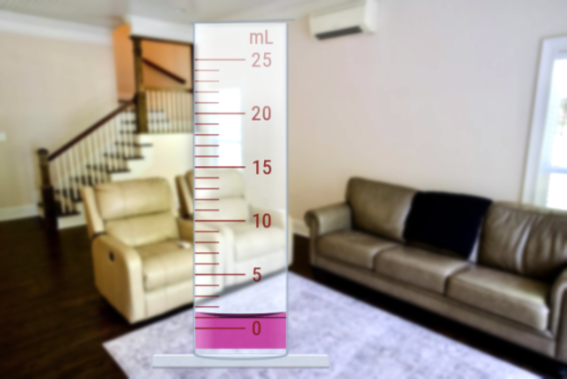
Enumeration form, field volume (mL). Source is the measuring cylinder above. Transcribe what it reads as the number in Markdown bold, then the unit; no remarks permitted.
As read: **1** mL
